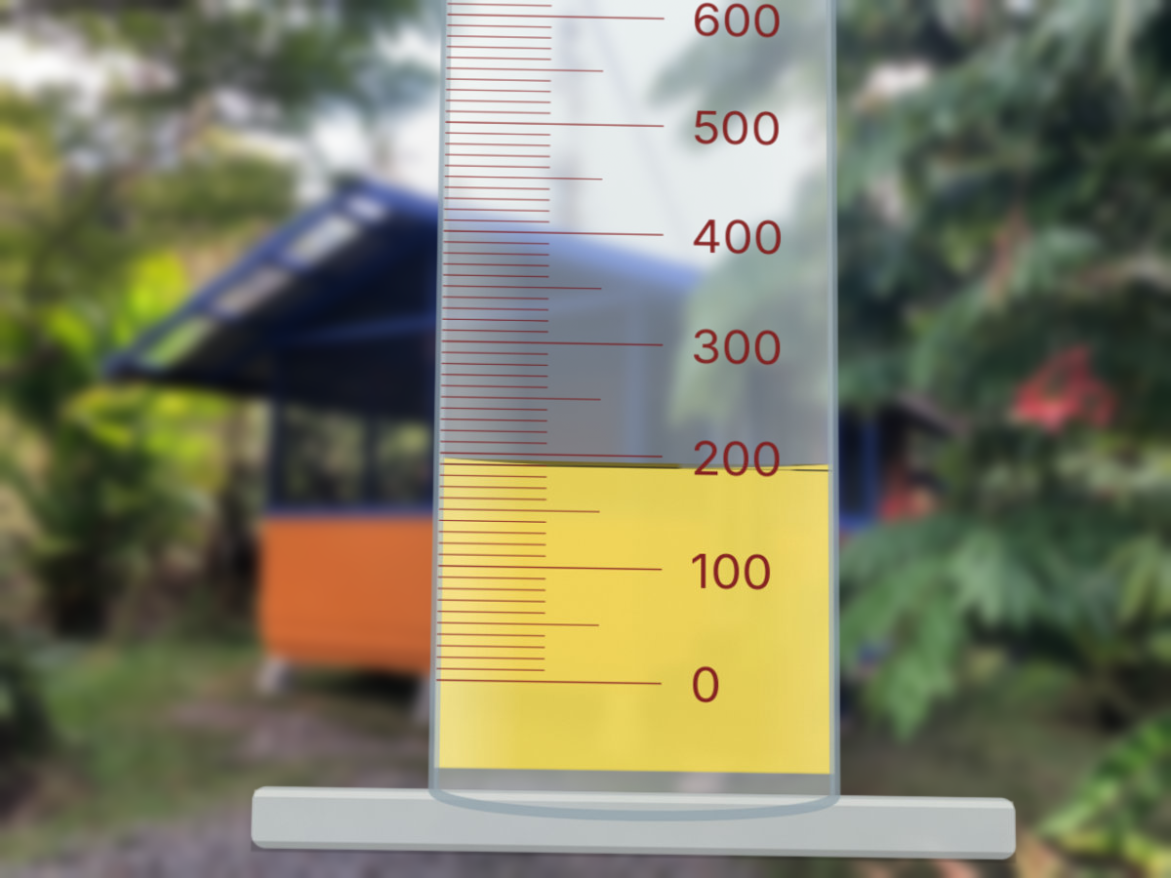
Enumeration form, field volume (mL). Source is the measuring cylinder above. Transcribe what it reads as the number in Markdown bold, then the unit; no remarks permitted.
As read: **190** mL
